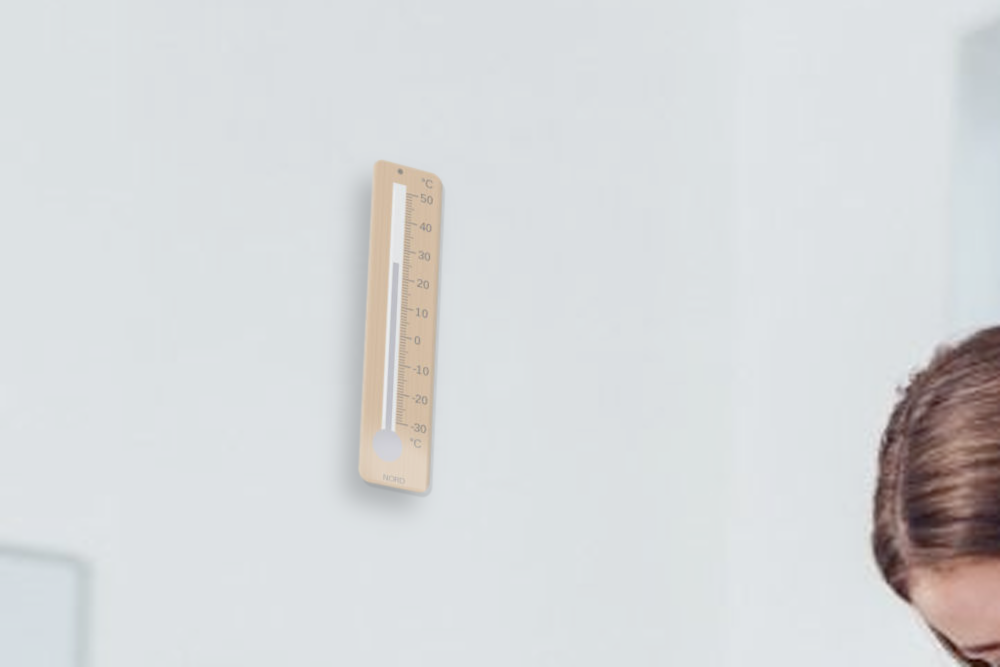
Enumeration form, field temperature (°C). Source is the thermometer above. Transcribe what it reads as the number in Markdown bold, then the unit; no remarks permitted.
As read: **25** °C
